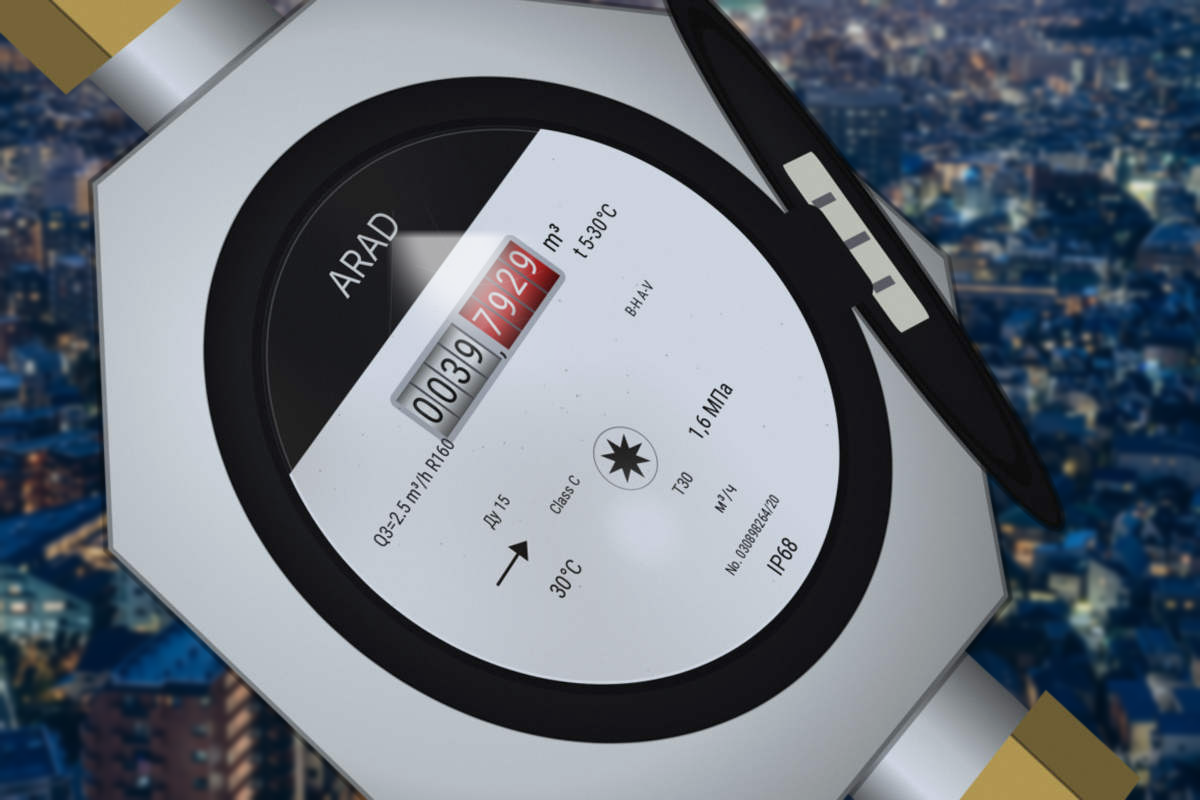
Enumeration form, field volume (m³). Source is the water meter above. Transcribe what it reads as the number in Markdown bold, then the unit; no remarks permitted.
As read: **39.7929** m³
